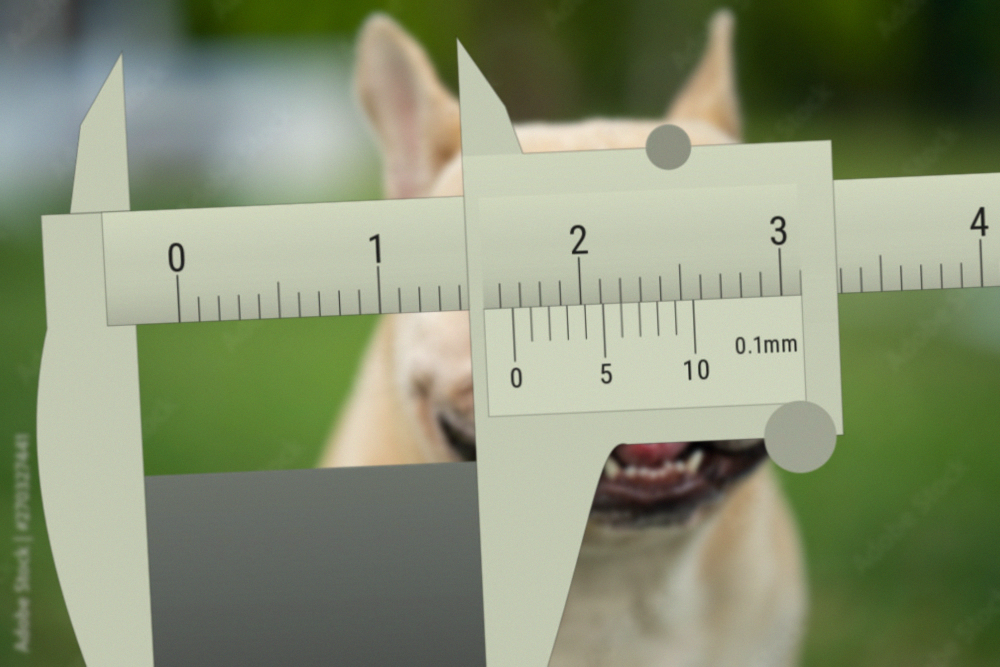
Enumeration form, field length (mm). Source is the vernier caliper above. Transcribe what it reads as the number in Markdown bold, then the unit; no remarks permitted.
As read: **16.6** mm
